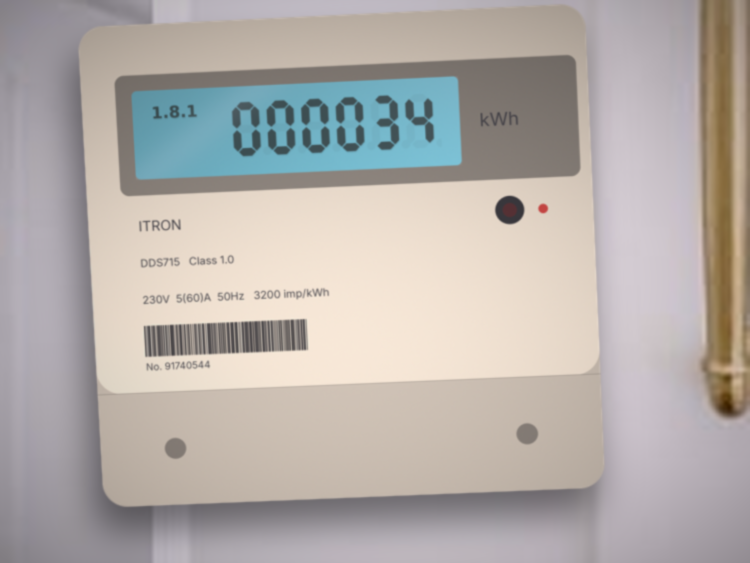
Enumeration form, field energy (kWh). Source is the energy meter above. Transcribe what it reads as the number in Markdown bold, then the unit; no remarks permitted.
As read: **34** kWh
